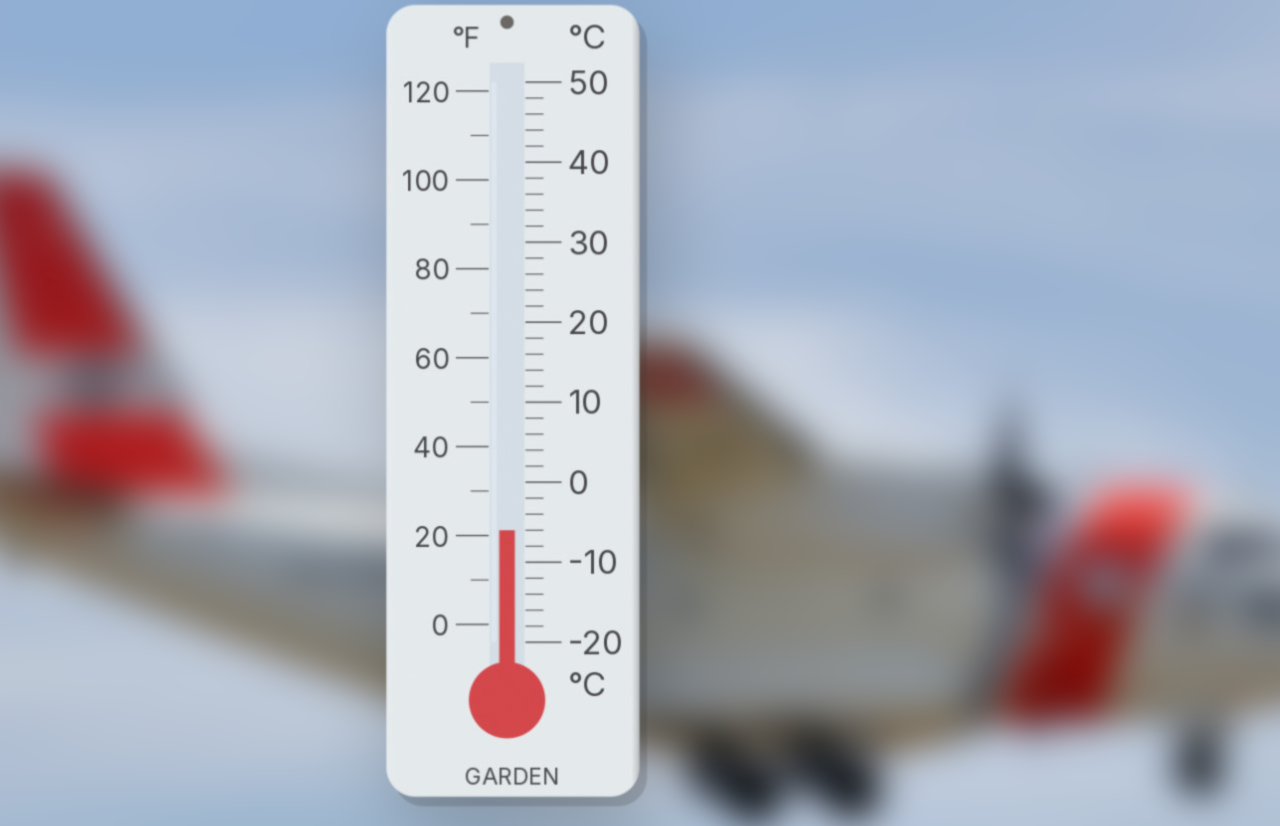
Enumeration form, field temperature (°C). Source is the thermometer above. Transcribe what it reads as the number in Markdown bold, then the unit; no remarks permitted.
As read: **-6** °C
